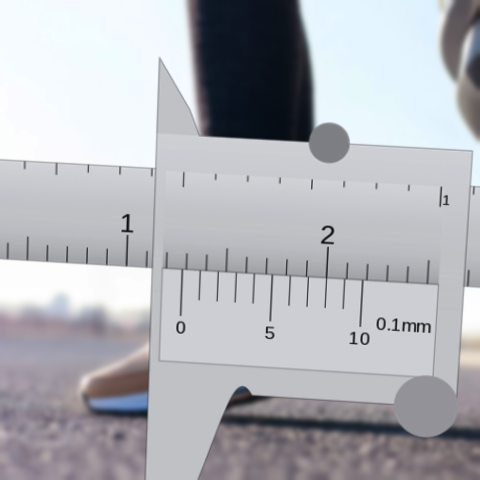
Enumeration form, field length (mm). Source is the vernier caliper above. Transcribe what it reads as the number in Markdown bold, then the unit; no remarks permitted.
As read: **12.8** mm
